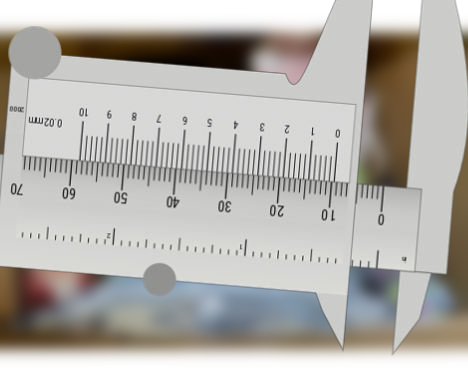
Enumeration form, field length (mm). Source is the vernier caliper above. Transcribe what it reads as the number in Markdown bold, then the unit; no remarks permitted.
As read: **9.5** mm
